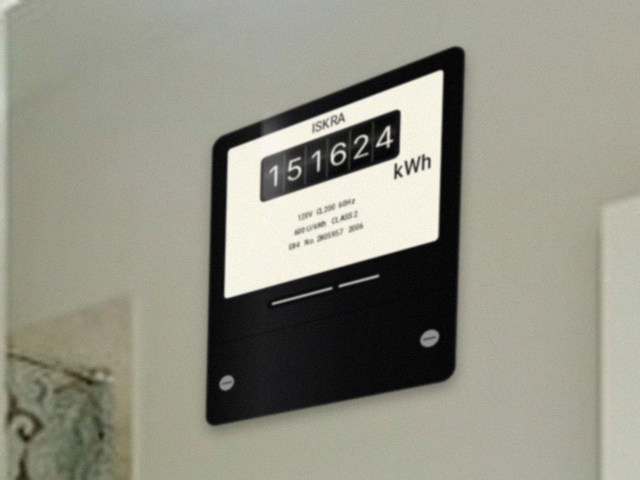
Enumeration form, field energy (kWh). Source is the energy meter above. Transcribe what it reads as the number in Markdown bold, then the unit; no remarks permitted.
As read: **151624** kWh
